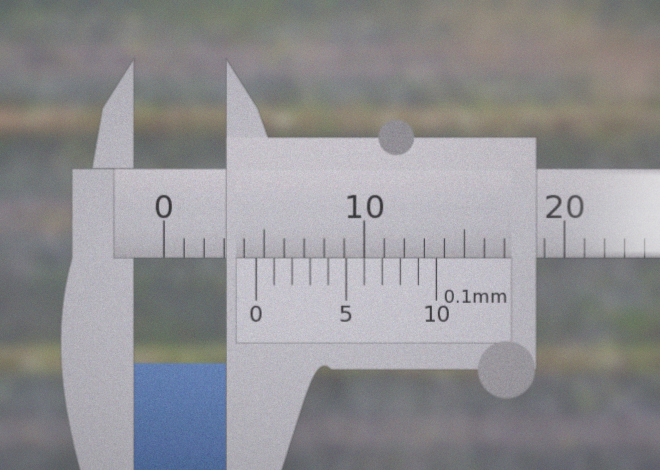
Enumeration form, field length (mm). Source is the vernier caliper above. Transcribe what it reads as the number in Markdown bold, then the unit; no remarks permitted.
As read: **4.6** mm
